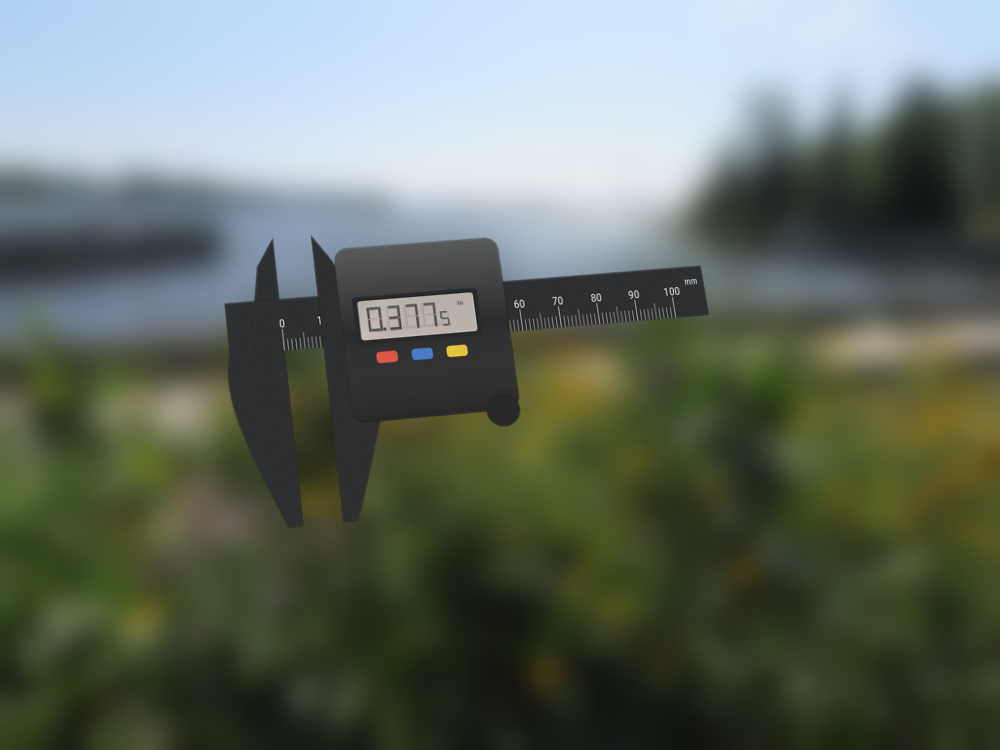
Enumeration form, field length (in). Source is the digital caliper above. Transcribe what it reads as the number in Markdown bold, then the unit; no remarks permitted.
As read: **0.3775** in
